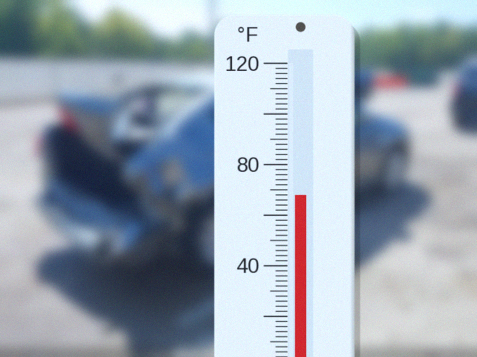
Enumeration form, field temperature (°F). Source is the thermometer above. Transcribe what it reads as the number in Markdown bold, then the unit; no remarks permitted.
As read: **68** °F
